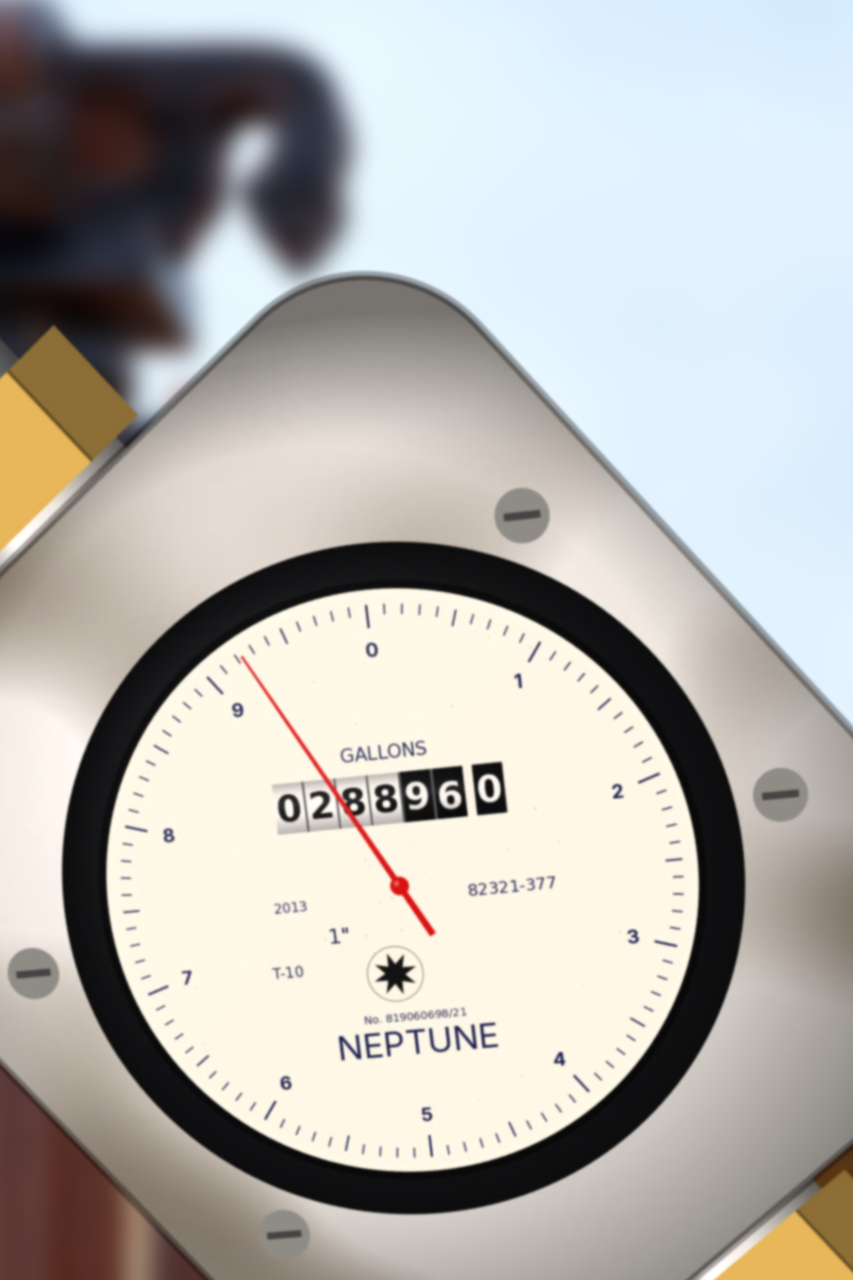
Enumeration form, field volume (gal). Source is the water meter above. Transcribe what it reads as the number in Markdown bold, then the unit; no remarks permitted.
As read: **288959.2** gal
